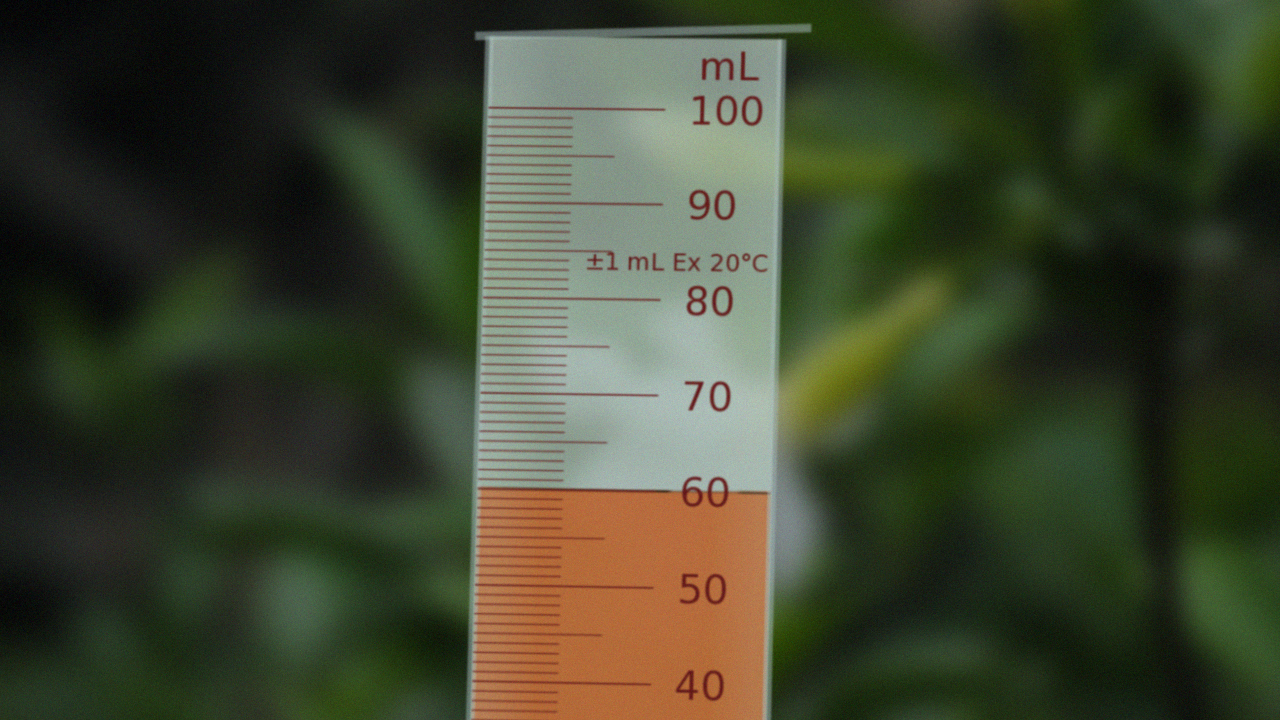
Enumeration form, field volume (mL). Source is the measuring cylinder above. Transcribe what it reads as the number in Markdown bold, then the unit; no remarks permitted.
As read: **60** mL
